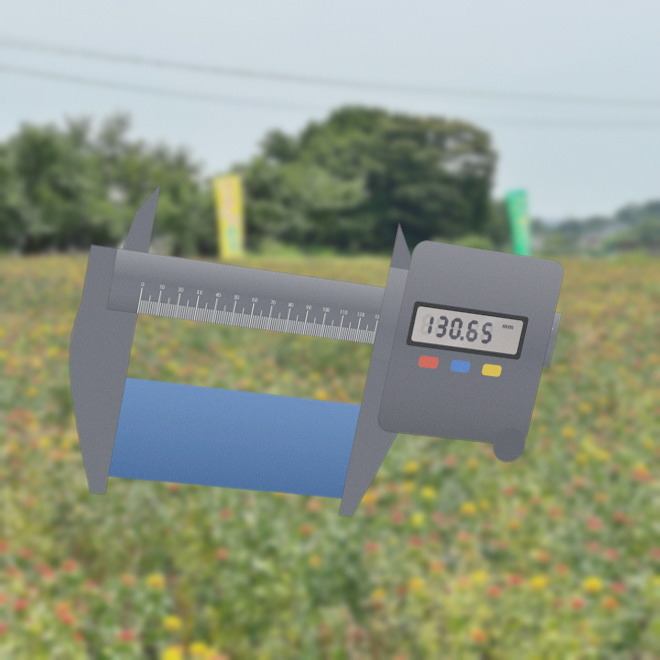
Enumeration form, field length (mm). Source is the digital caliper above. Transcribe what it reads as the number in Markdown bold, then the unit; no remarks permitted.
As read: **130.65** mm
